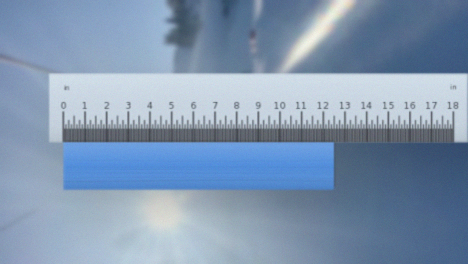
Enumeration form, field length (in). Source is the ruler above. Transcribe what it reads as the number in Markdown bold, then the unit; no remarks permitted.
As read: **12.5** in
